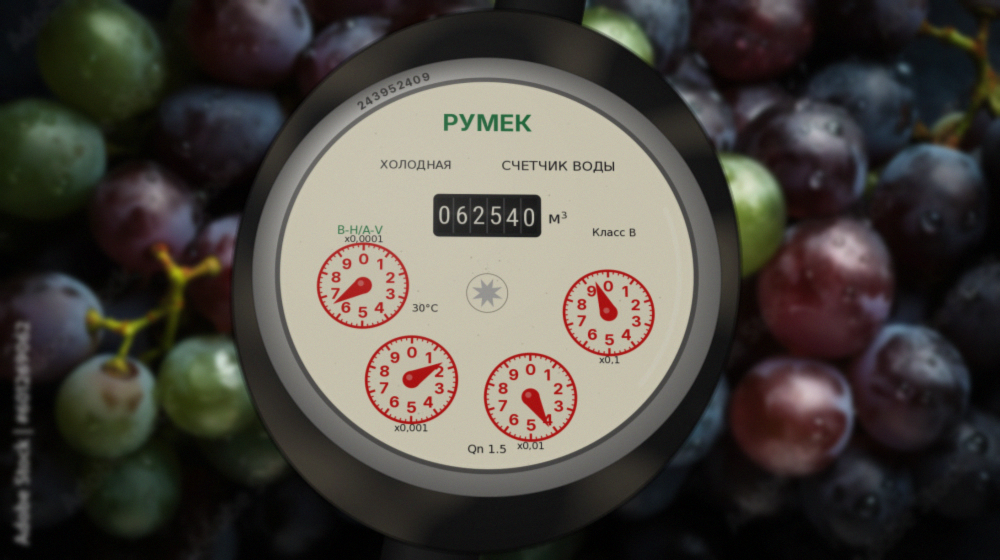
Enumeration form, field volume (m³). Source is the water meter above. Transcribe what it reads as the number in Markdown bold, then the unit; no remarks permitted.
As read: **62539.9416** m³
